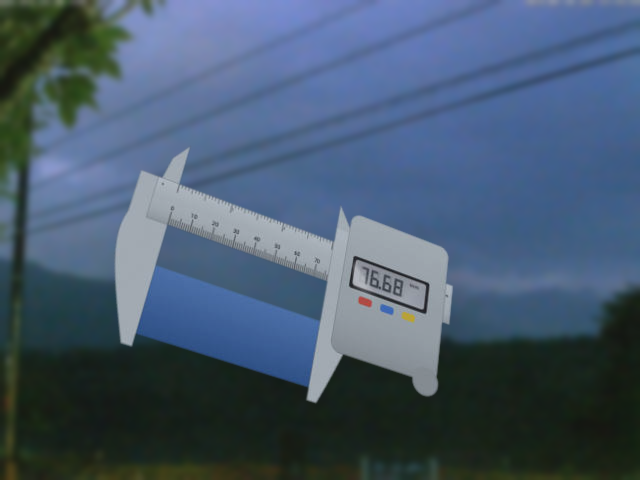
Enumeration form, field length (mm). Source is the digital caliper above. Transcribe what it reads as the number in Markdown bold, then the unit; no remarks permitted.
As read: **76.68** mm
